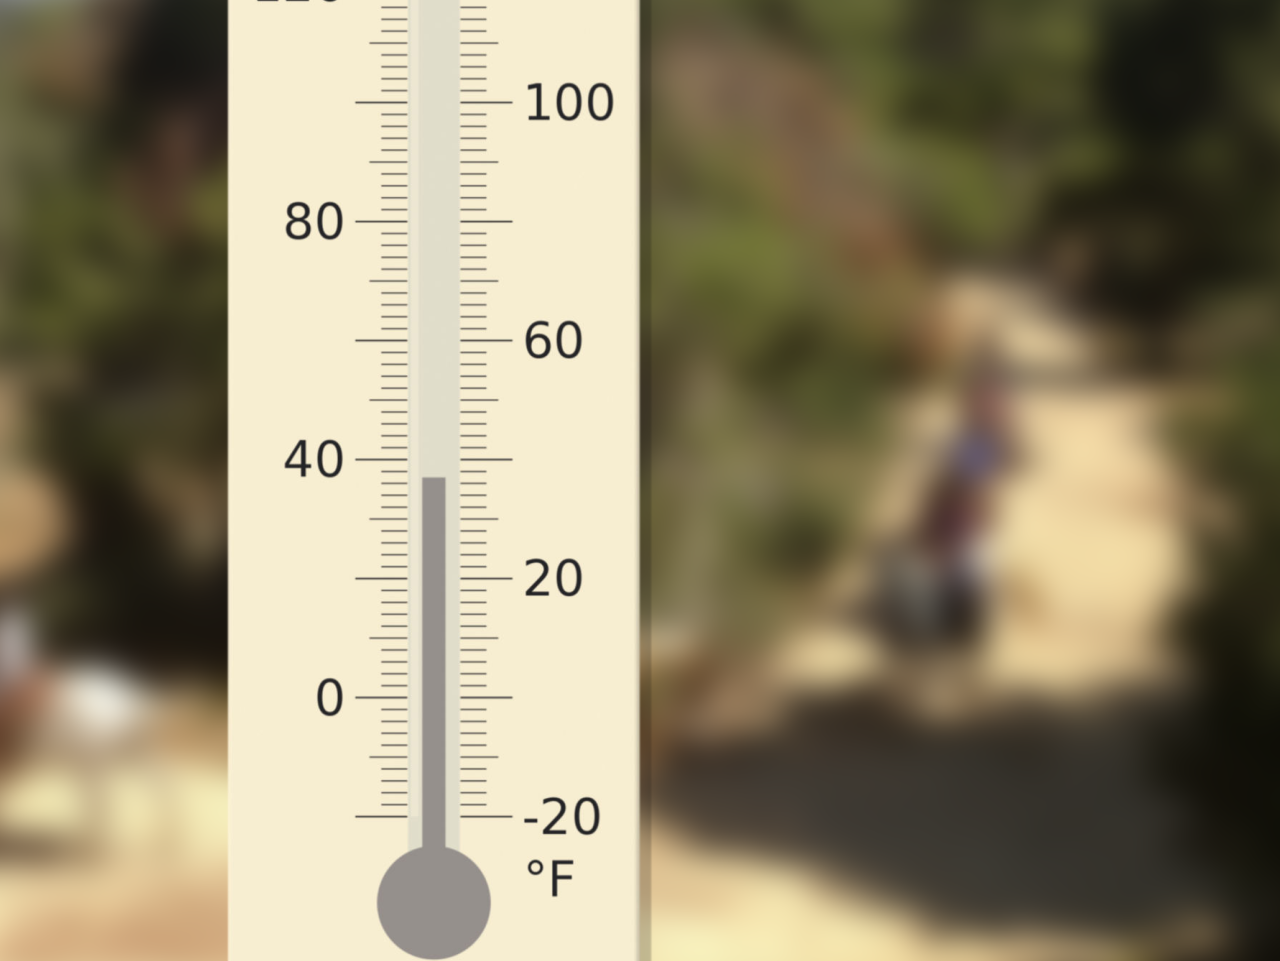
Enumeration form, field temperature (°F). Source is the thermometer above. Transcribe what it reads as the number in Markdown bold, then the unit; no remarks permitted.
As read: **37** °F
